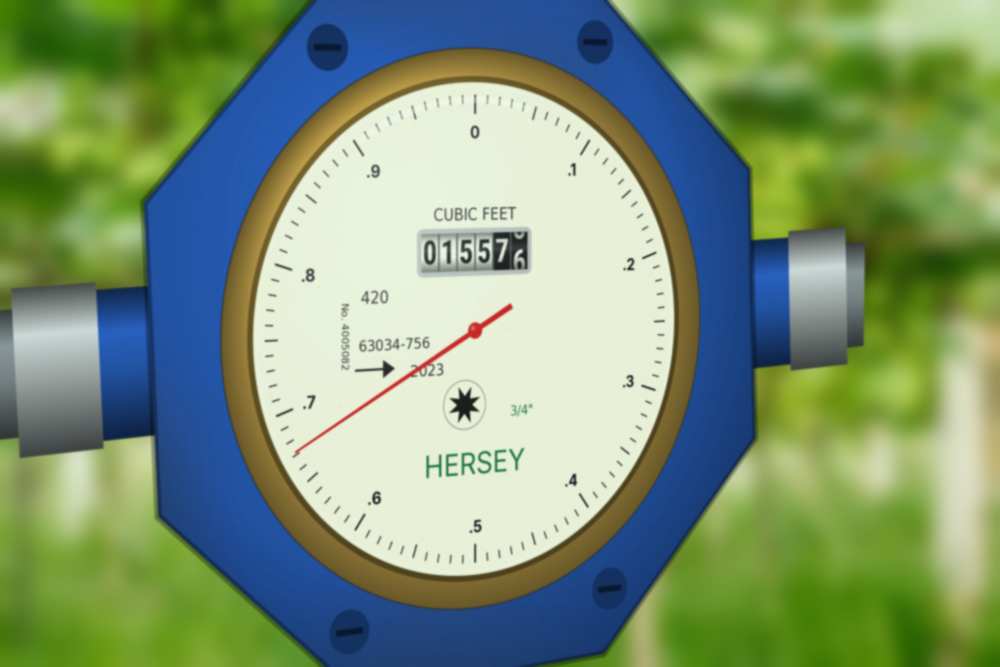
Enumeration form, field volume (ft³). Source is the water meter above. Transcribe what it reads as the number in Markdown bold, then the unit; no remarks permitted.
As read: **15575.67** ft³
